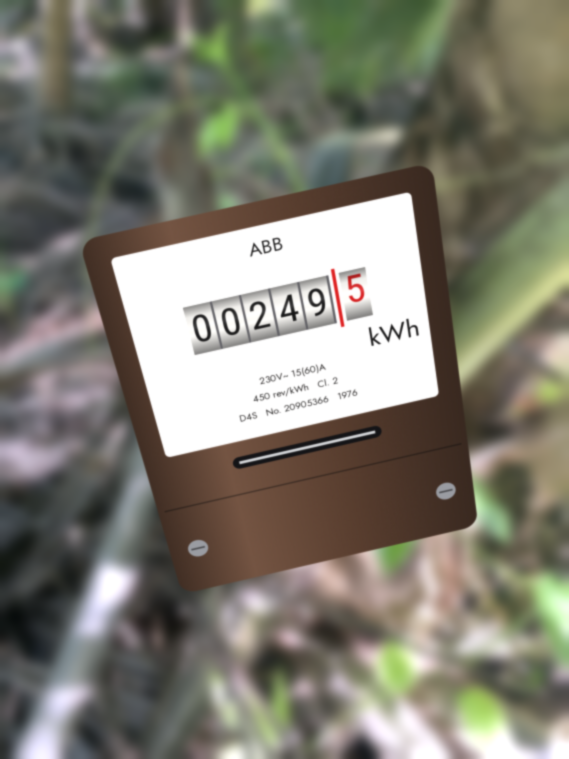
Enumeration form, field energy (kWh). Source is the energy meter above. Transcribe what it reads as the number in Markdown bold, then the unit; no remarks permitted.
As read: **249.5** kWh
